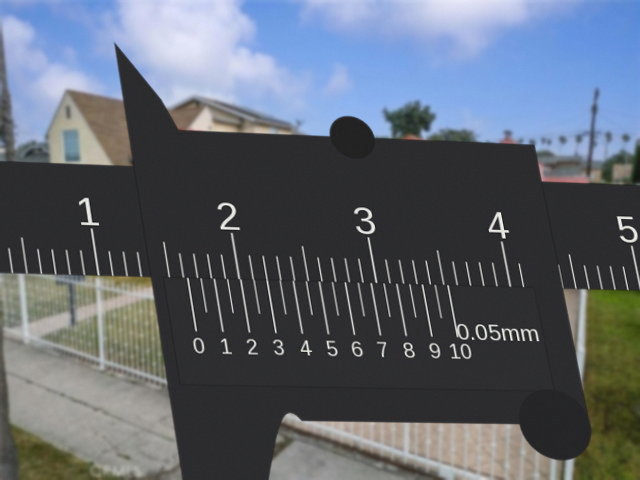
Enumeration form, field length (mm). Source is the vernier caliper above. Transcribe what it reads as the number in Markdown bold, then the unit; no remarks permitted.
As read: **16.3** mm
